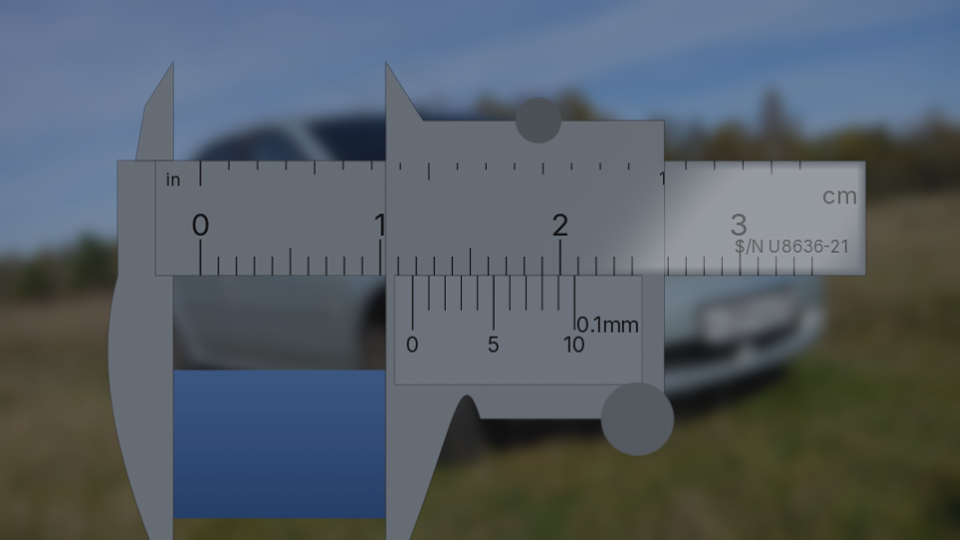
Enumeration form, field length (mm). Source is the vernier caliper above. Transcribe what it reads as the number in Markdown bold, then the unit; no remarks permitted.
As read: **11.8** mm
